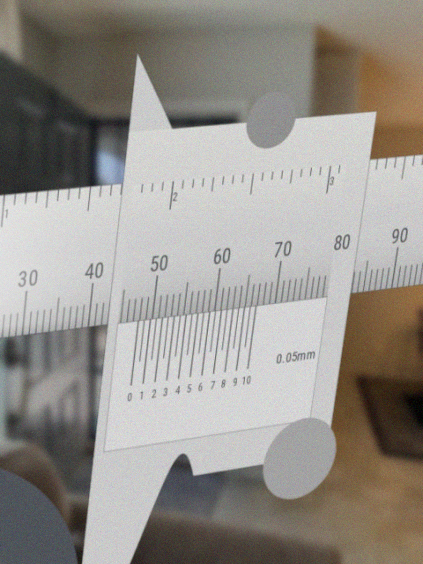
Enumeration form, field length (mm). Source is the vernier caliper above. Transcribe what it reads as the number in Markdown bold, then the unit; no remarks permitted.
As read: **47.8** mm
